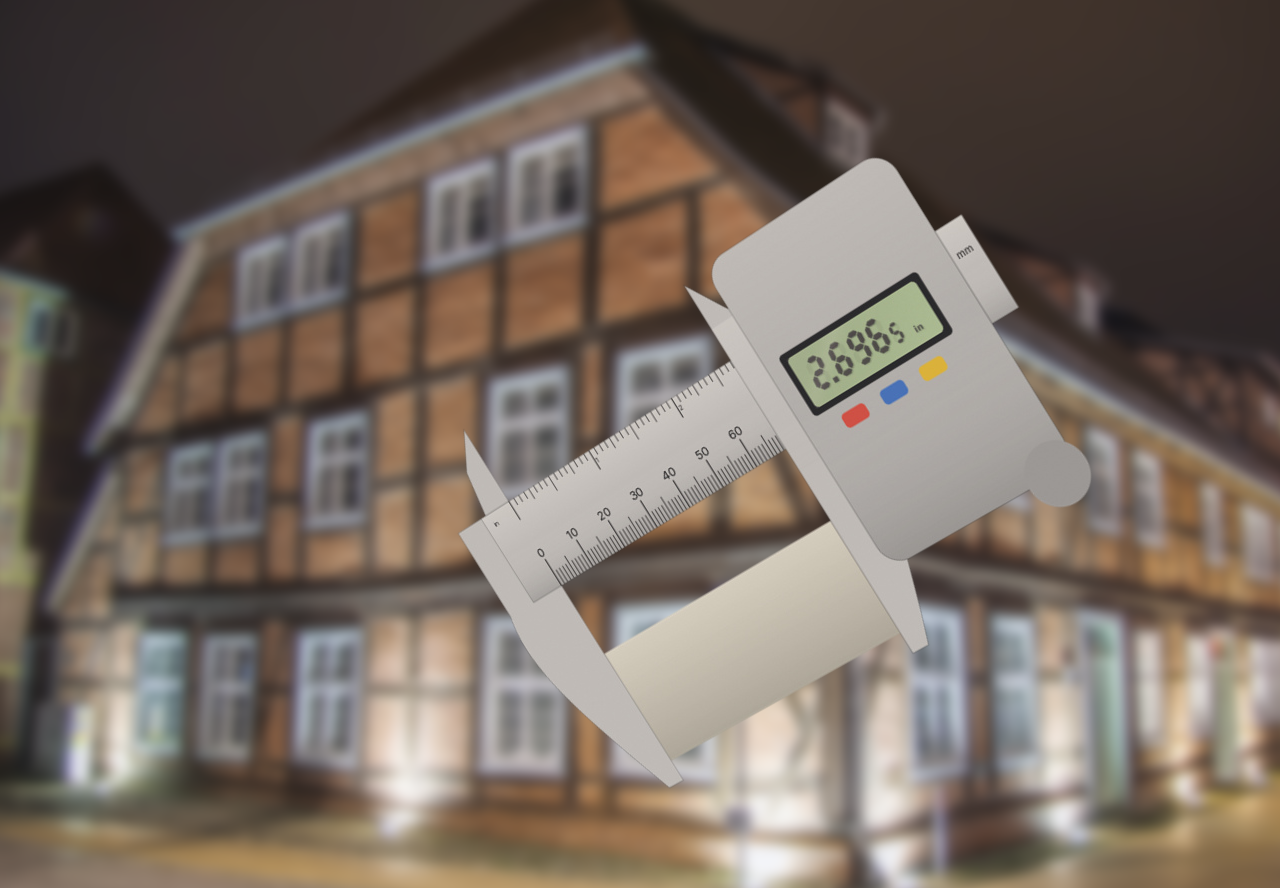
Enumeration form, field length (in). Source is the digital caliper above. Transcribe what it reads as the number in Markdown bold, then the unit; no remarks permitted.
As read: **2.6965** in
